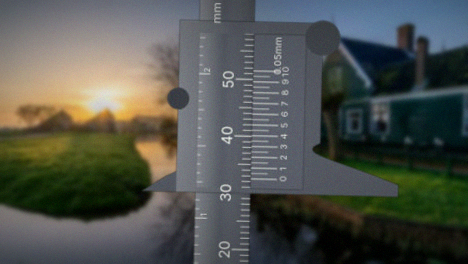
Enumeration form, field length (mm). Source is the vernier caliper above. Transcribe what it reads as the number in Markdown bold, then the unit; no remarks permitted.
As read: **32.5** mm
